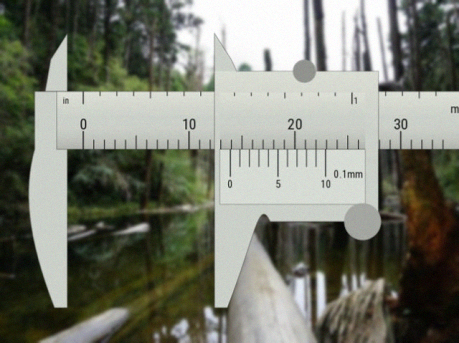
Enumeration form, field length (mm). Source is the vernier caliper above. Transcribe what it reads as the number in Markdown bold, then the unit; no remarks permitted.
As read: **13.9** mm
